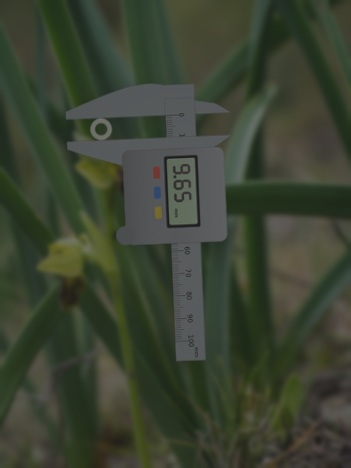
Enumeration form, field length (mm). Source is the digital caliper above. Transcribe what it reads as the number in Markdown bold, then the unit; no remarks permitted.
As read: **9.65** mm
